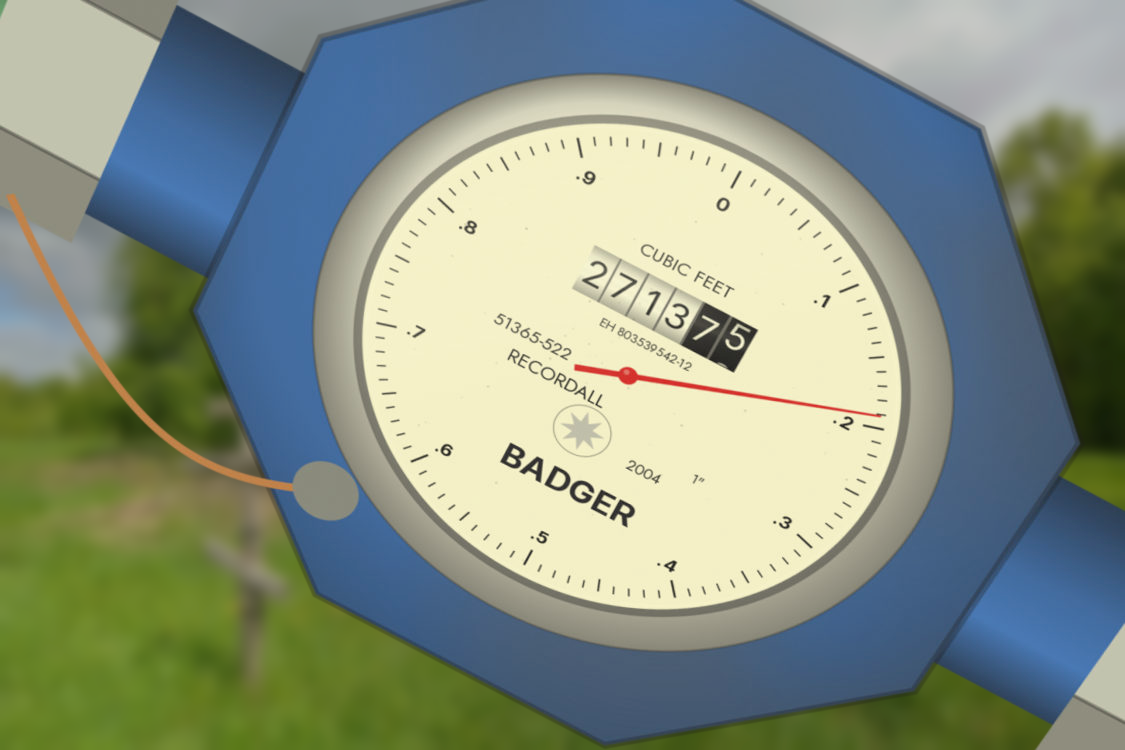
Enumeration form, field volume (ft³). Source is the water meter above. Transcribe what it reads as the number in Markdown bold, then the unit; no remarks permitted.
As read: **271375.19** ft³
